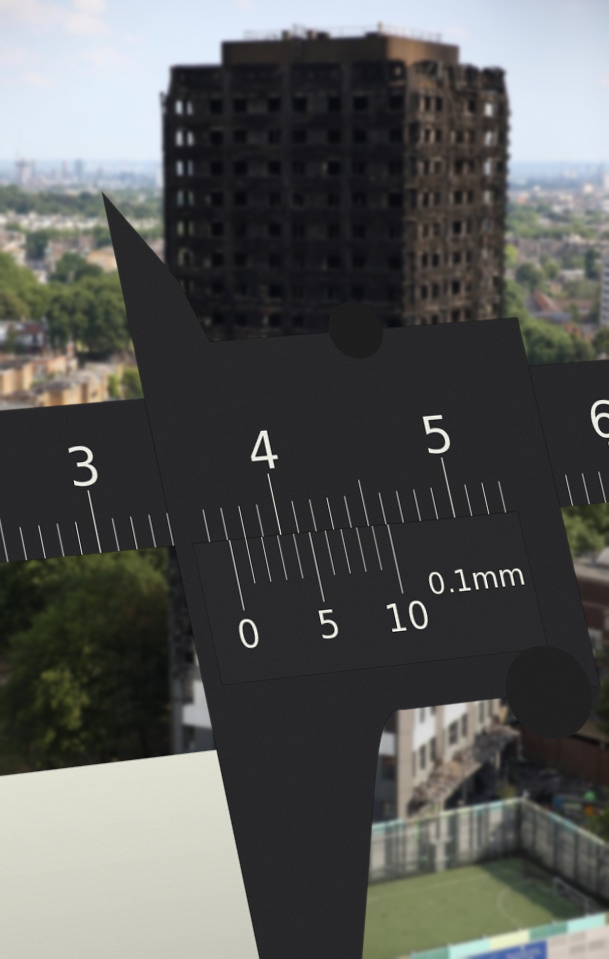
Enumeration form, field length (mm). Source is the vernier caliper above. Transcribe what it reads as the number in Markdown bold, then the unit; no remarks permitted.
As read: **37.1** mm
